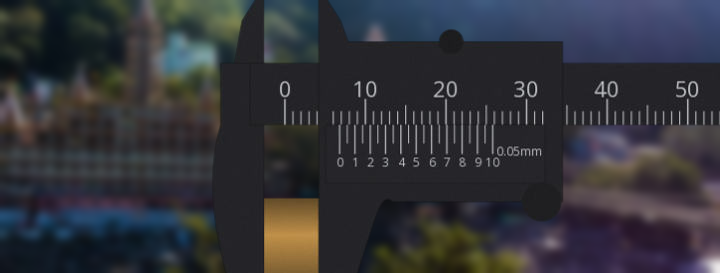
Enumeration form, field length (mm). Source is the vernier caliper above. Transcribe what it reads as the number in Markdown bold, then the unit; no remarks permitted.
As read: **6.8** mm
